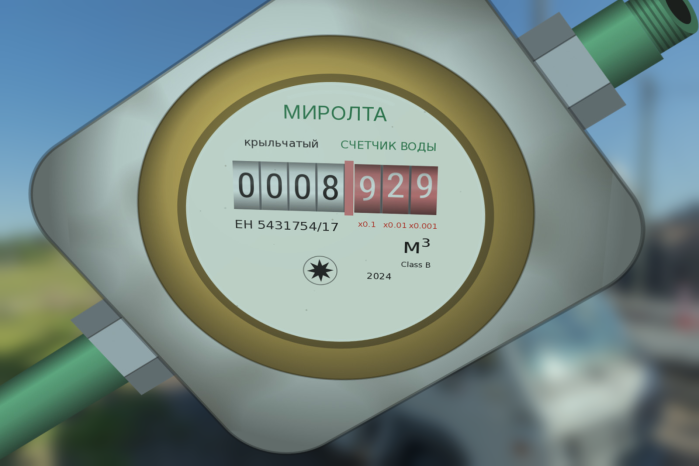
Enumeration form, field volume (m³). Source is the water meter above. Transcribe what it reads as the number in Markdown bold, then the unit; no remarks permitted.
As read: **8.929** m³
